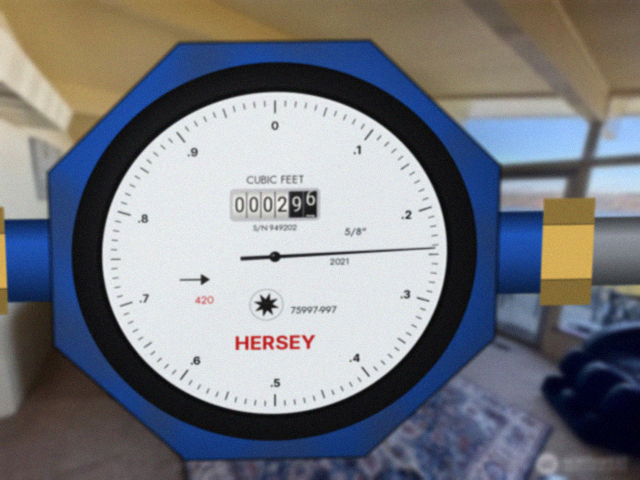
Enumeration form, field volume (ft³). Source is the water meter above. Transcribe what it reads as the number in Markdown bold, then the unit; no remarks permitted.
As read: **296.24** ft³
